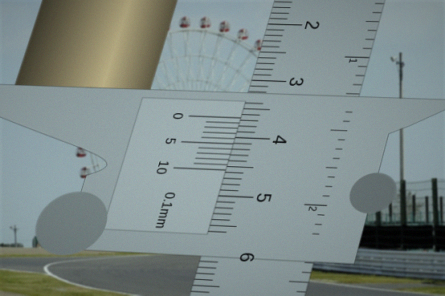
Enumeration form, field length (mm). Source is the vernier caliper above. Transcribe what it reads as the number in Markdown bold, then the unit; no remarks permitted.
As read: **36.6** mm
